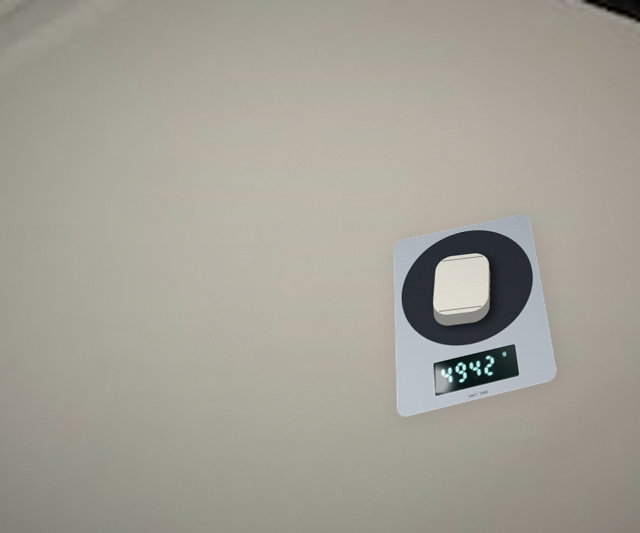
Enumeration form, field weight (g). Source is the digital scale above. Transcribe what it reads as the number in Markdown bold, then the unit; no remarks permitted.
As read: **4942** g
